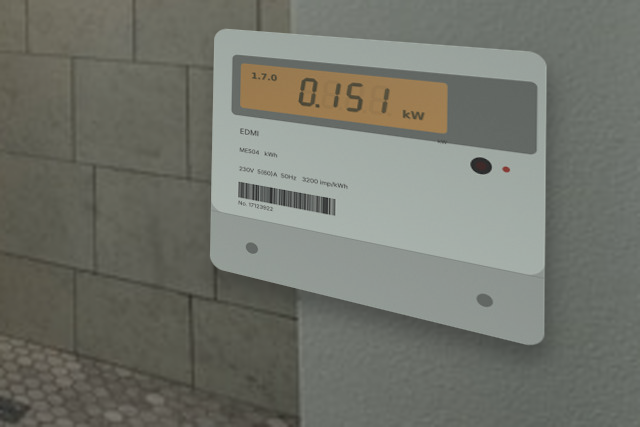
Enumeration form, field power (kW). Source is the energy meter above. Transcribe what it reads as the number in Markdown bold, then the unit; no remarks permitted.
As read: **0.151** kW
